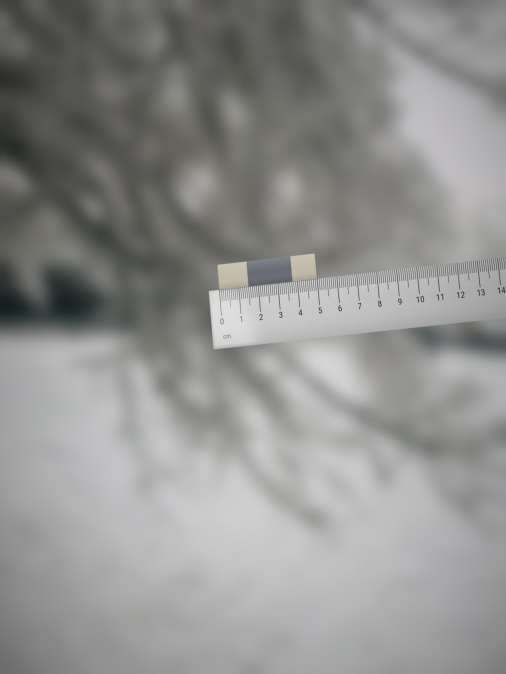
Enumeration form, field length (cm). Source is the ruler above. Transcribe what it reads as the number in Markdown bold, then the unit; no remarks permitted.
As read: **5** cm
